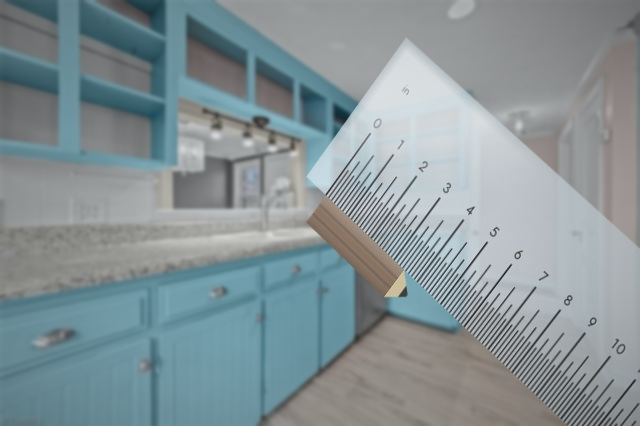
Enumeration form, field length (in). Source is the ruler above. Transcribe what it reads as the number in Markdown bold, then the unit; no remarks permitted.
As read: **4** in
